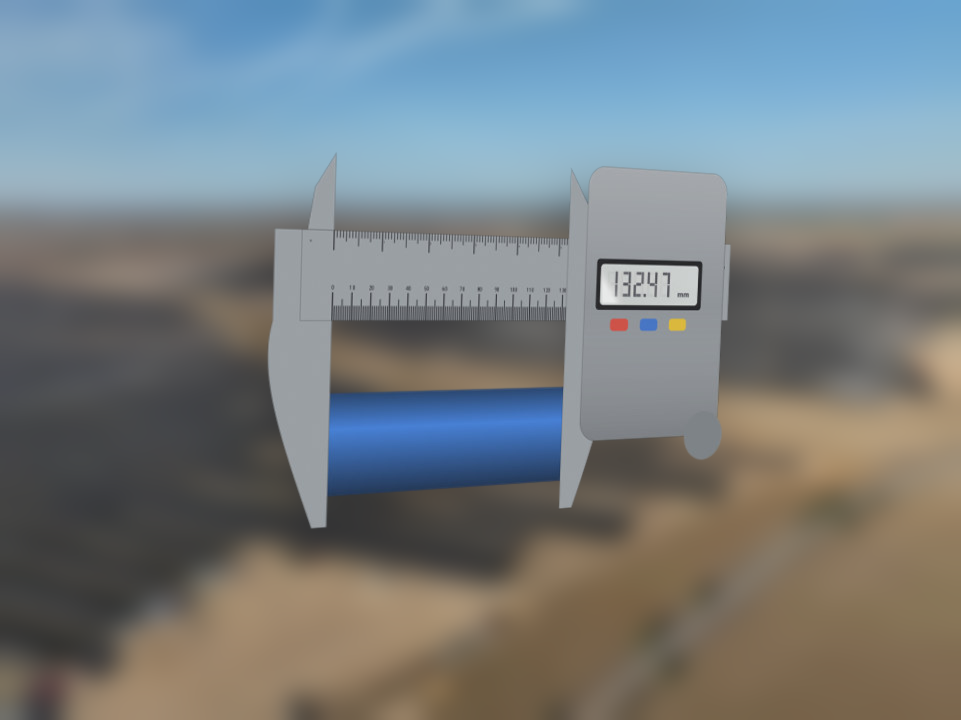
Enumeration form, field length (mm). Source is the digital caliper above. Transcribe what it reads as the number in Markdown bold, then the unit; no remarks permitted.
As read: **132.47** mm
